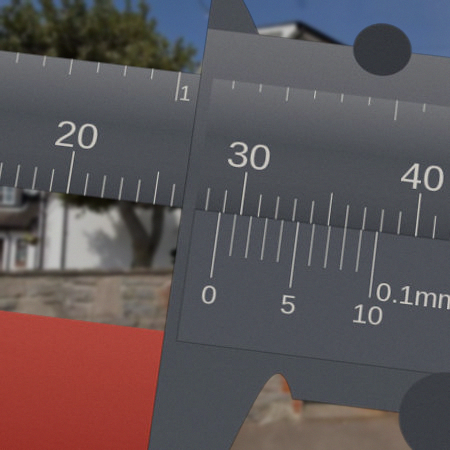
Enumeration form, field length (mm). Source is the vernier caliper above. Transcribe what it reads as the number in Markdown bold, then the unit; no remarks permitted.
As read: **28.8** mm
